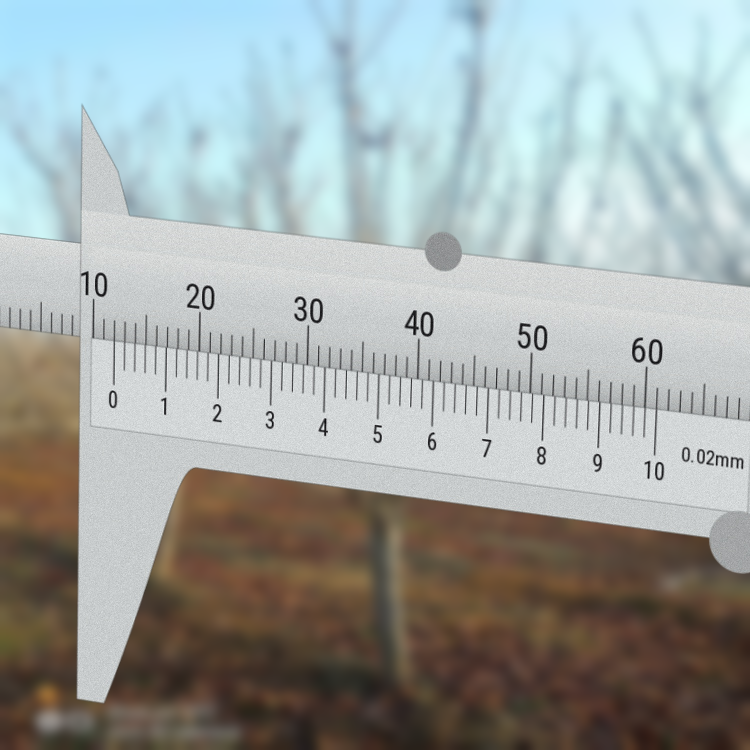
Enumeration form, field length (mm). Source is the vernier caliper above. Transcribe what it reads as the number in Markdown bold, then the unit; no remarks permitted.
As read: **12.0** mm
